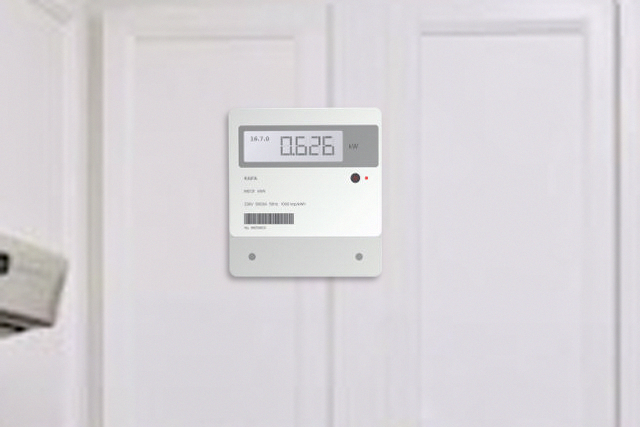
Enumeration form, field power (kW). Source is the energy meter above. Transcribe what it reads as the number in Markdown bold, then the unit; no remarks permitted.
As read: **0.626** kW
